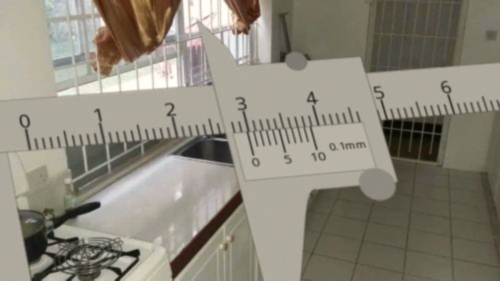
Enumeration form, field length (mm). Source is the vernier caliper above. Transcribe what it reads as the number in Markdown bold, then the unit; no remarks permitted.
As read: **29.8** mm
